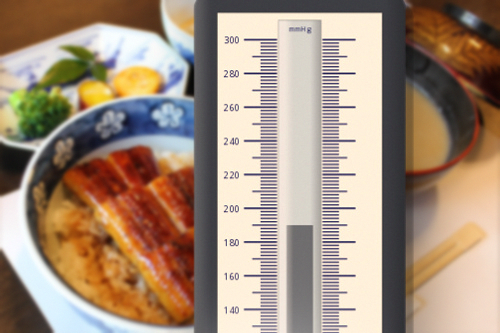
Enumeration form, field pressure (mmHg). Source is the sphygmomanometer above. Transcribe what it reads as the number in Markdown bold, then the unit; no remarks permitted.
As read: **190** mmHg
